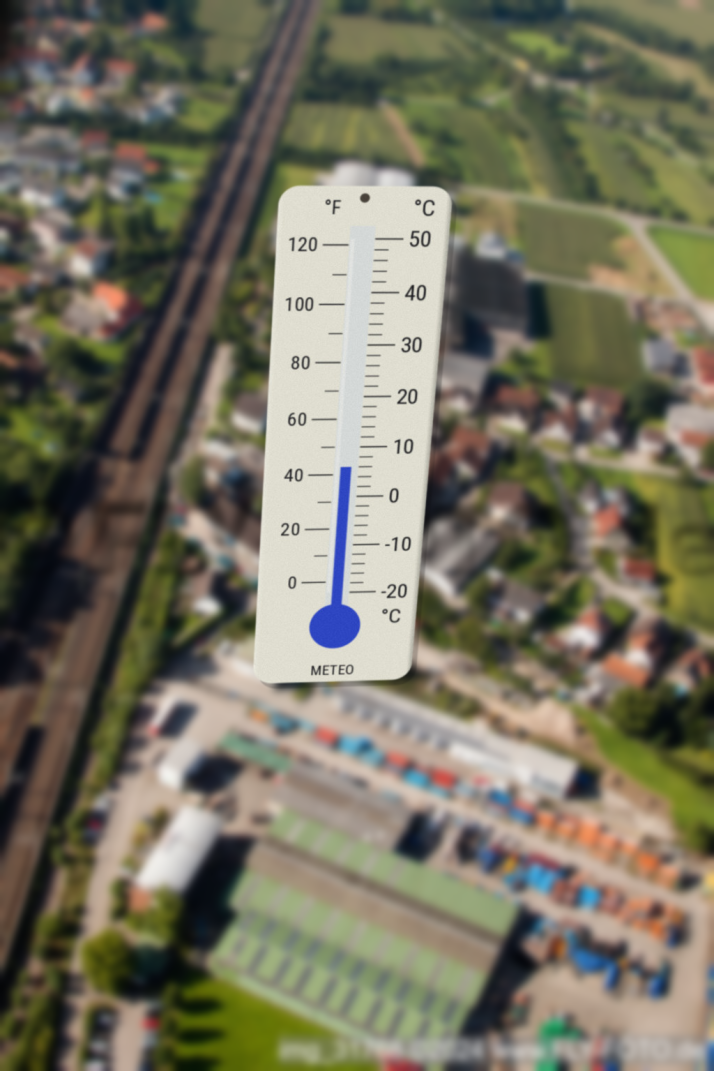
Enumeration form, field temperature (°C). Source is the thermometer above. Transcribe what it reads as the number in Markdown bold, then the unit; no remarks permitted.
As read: **6** °C
